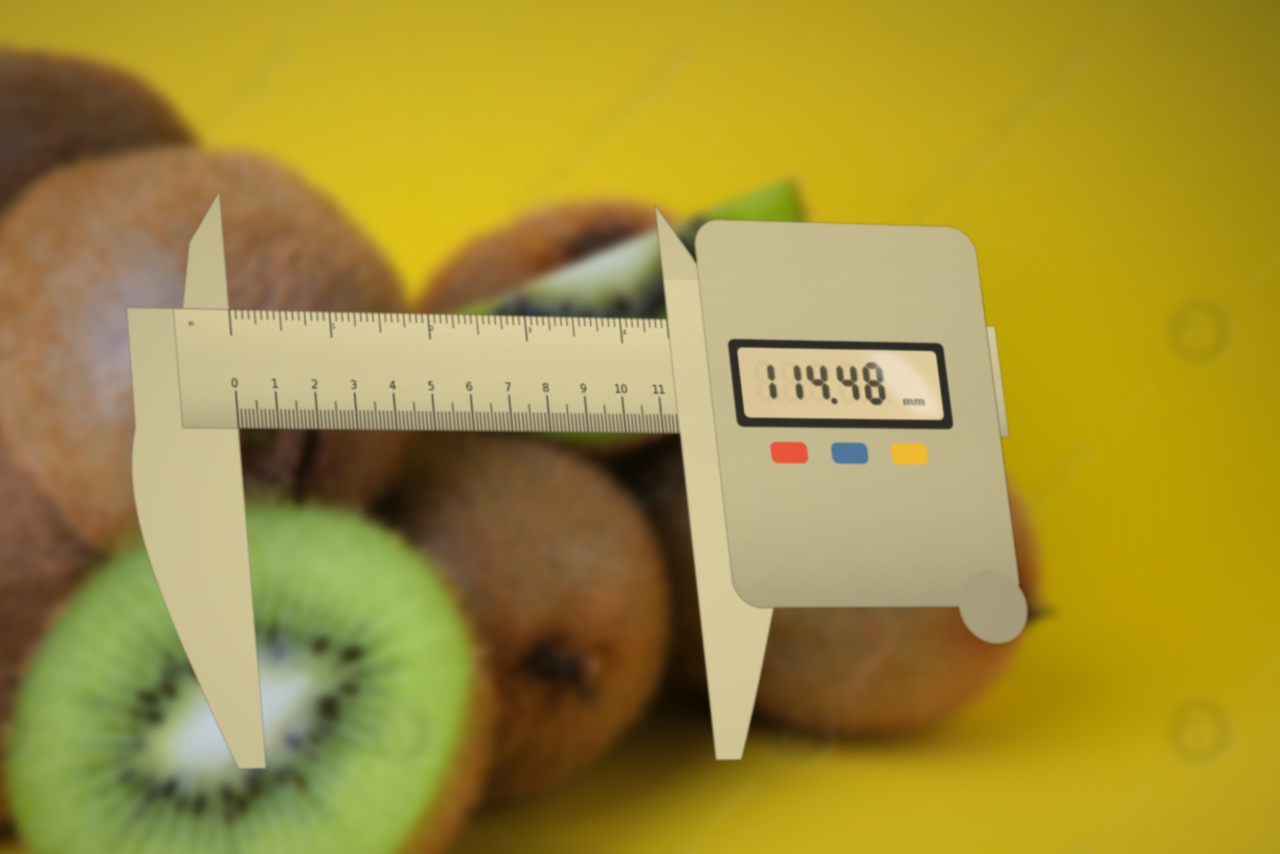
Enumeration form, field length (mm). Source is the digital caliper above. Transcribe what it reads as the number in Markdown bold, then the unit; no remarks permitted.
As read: **114.48** mm
